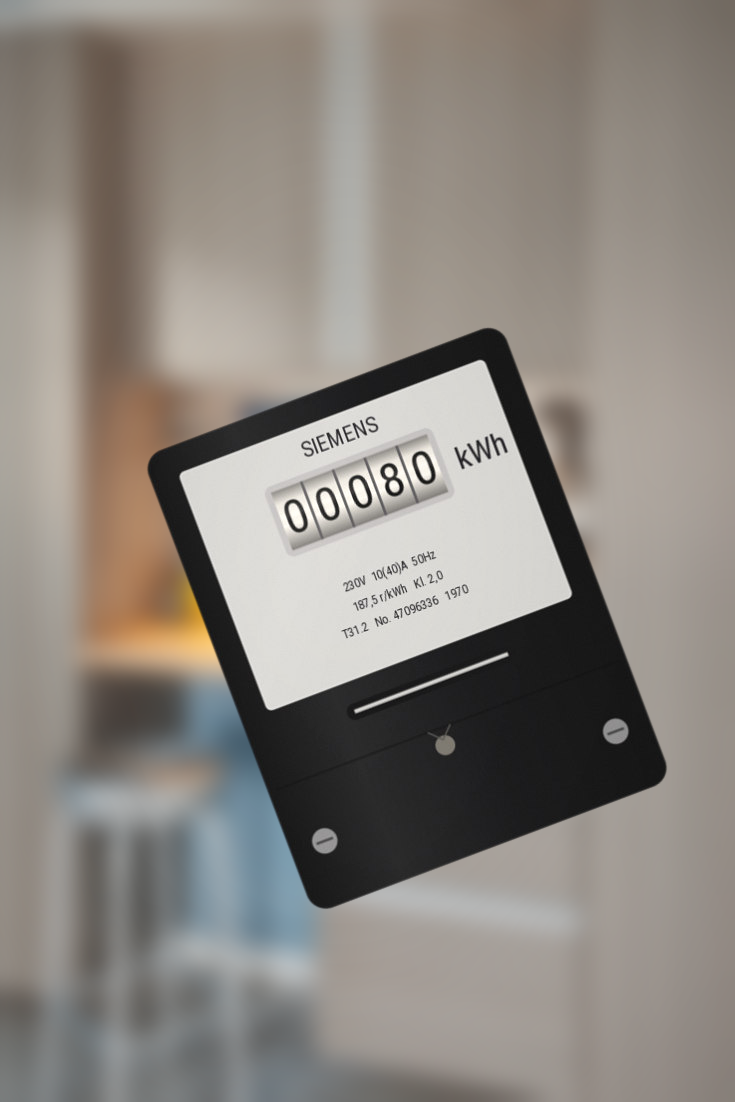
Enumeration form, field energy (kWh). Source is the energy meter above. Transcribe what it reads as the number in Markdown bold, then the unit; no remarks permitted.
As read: **80** kWh
